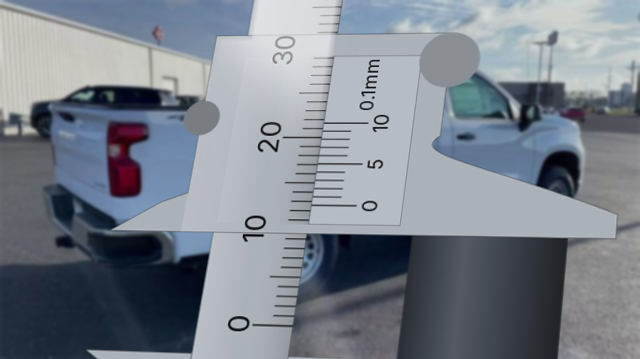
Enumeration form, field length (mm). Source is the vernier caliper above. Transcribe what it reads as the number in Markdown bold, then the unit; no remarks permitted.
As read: **12.6** mm
